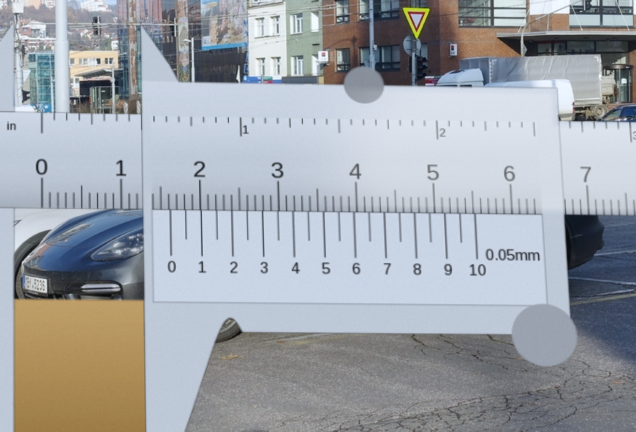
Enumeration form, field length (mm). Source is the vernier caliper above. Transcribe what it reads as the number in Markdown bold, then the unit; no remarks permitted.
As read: **16.2** mm
